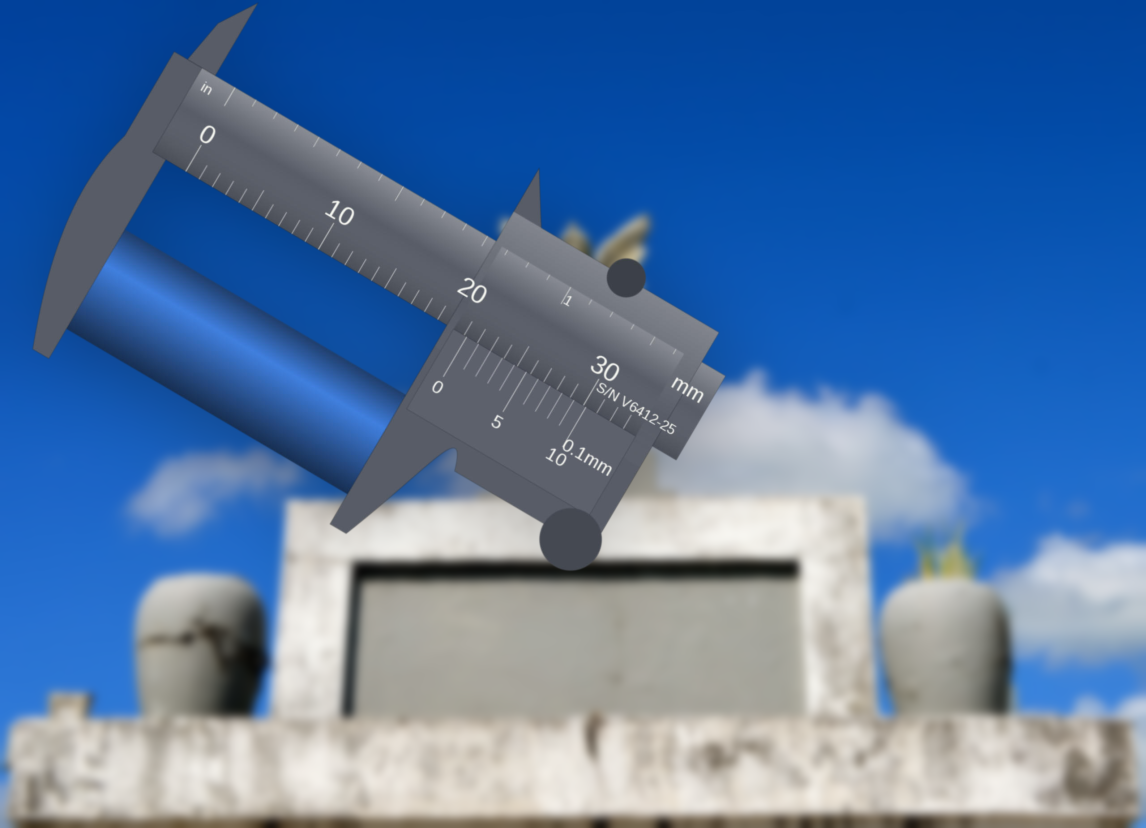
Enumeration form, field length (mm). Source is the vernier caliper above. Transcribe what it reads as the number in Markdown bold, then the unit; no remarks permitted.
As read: **21.2** mm
